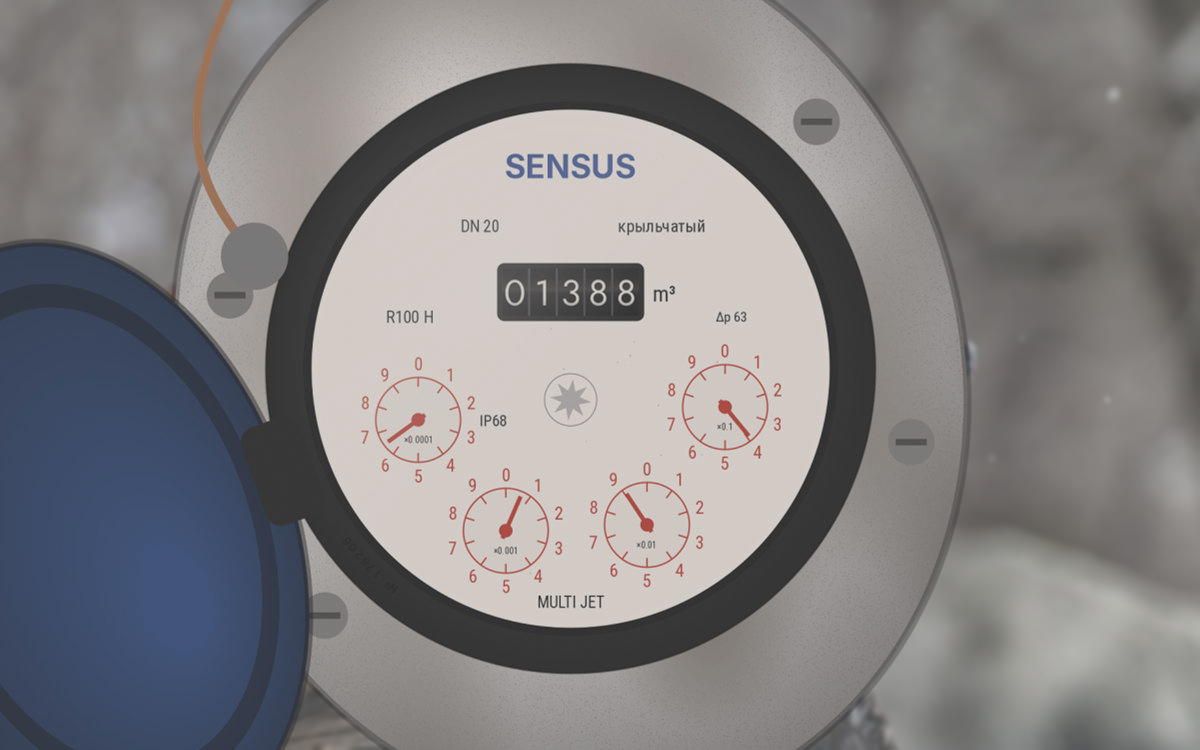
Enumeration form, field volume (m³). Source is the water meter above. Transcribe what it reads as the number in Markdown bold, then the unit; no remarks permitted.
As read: **1388.3906** m³
